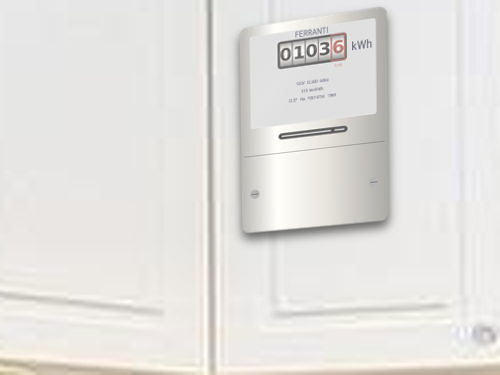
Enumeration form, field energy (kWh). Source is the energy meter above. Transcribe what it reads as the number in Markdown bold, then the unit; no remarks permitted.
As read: **103.6** kWh
